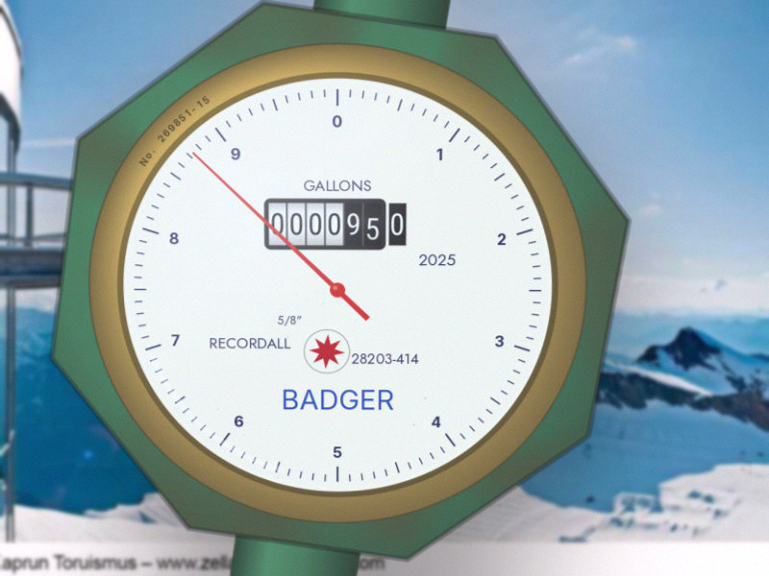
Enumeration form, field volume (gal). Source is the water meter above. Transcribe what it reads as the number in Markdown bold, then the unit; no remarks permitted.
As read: **948.7** gal
